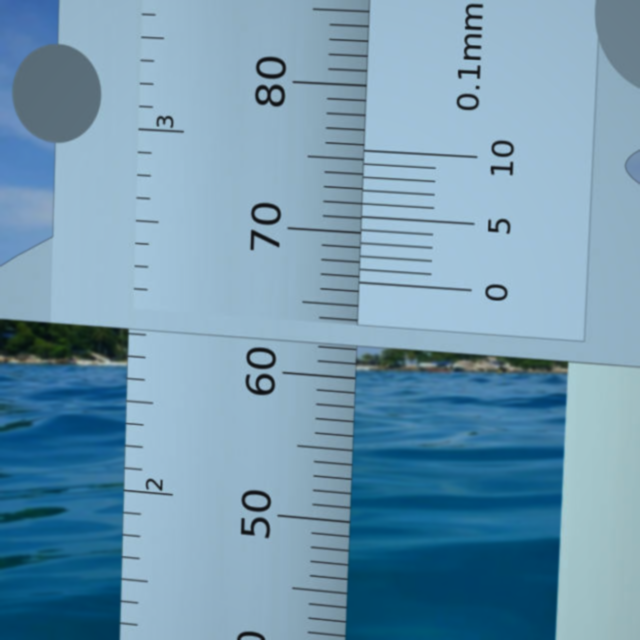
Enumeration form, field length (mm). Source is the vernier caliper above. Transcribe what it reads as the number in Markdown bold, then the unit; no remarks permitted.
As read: **66.6** mm
